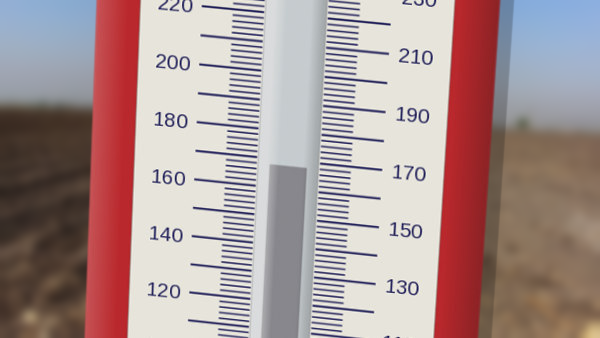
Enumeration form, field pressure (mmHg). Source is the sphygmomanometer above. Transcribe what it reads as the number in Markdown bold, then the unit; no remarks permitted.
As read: **168** mmHg
